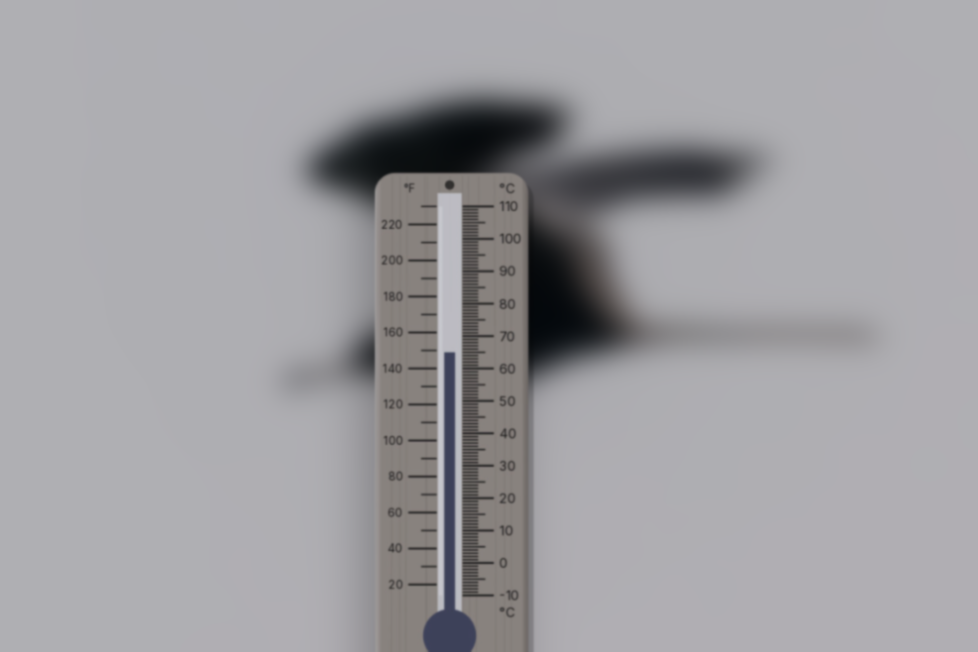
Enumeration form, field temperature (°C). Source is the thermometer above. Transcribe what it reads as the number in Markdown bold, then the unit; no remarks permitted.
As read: **65** °C
